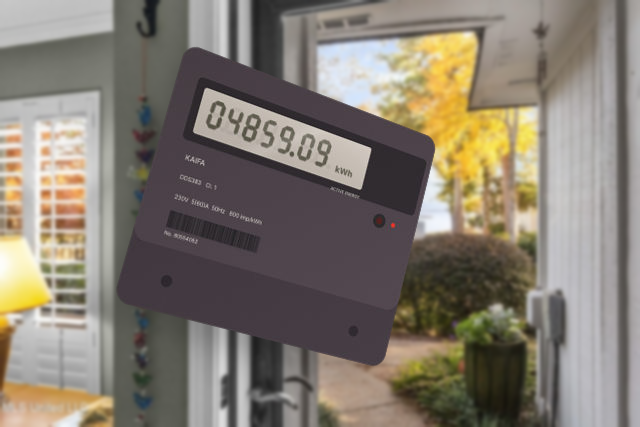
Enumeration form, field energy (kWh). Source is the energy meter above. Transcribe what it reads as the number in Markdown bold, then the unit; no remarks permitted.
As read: **4859.09** kWh
